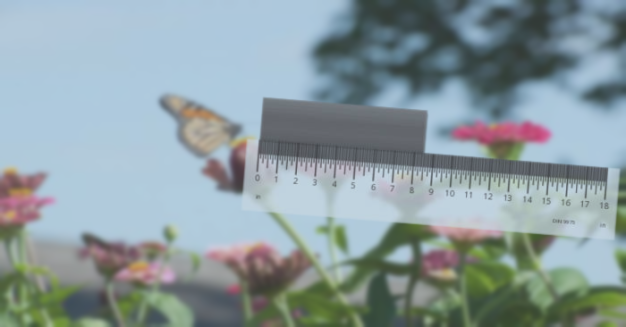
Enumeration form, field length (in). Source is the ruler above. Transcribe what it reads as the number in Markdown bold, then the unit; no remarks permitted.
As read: **8.5** in
